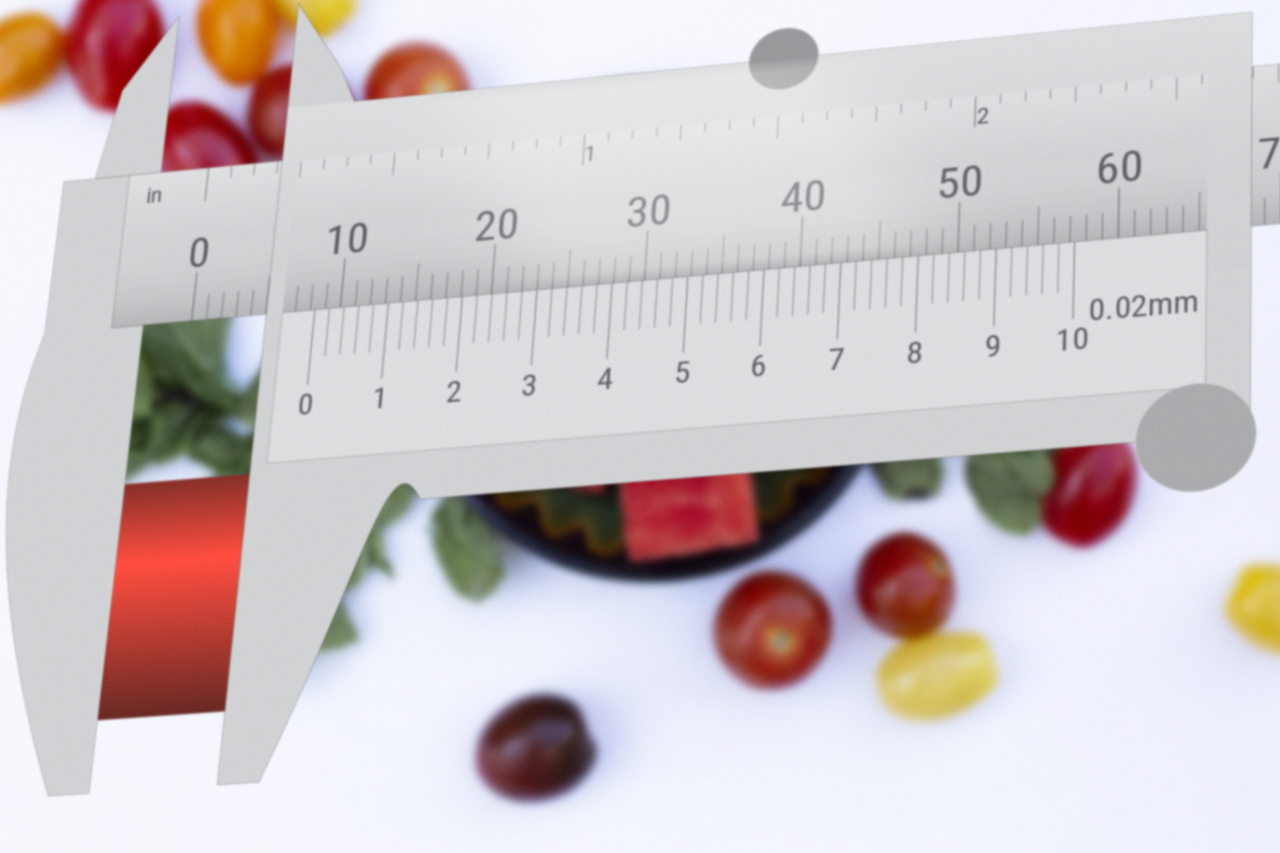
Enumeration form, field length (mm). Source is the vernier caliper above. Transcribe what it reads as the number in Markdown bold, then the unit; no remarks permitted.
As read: **8.3** mm
